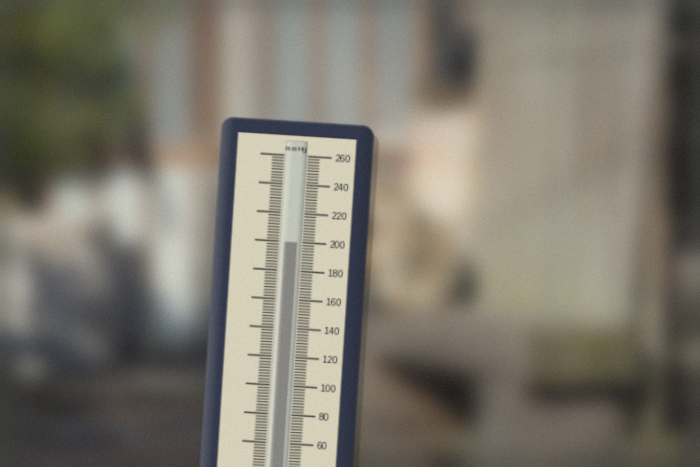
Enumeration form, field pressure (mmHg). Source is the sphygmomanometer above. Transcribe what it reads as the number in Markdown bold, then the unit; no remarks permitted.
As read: **200** mmHg
